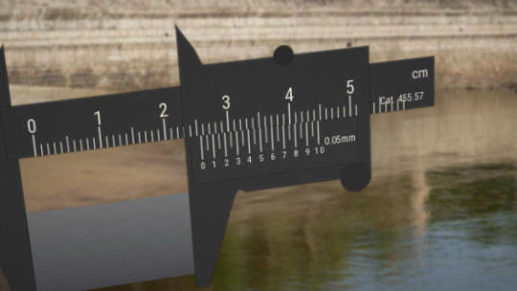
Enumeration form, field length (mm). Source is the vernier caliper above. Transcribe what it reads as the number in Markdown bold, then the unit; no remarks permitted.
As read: **25.6** mm
